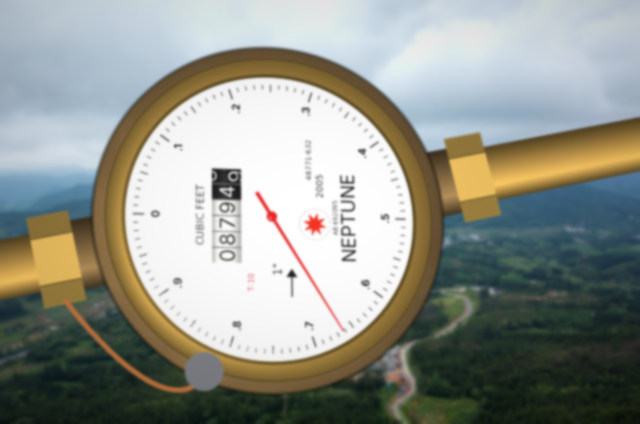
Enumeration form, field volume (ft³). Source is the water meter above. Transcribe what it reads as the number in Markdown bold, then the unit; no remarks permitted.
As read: **87948.66** ft³
